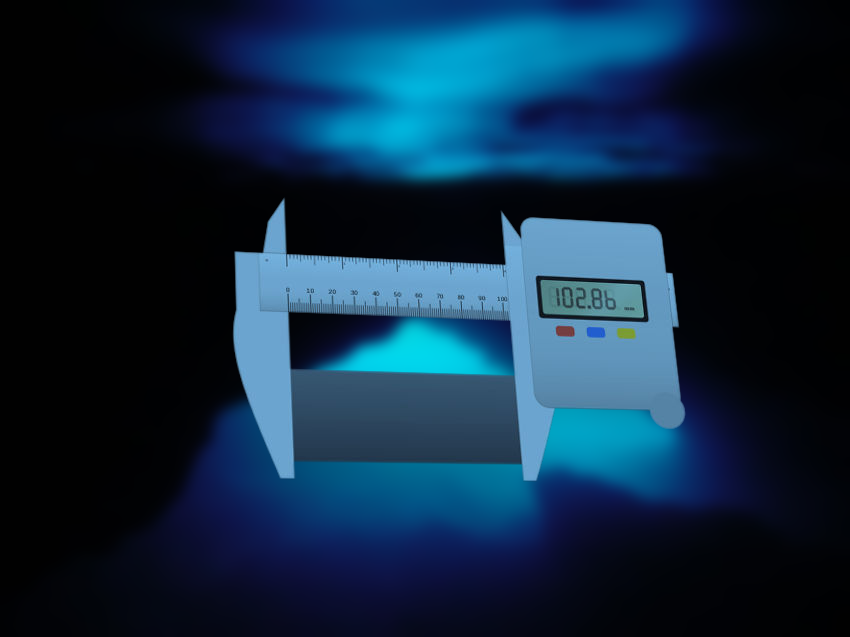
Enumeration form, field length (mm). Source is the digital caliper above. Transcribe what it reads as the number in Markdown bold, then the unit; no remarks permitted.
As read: **102.86** mm
